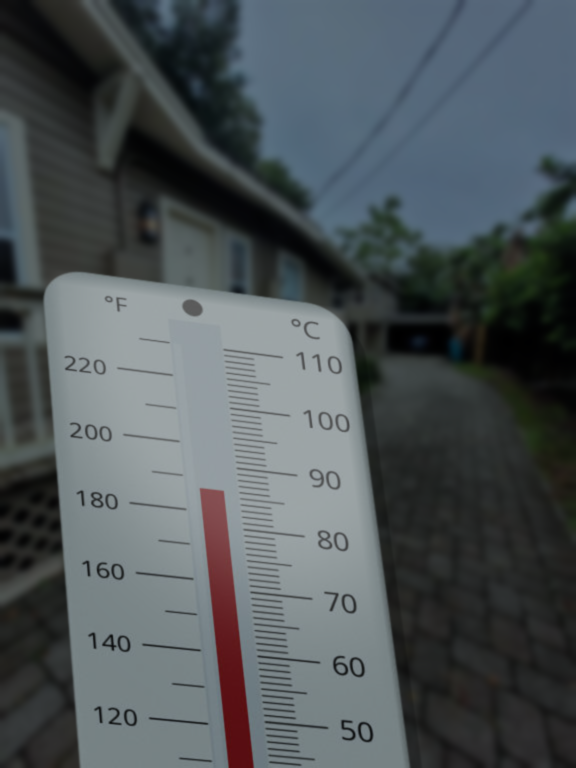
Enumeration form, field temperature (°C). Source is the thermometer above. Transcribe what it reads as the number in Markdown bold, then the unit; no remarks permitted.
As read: **86** °C
